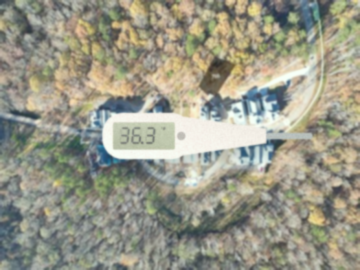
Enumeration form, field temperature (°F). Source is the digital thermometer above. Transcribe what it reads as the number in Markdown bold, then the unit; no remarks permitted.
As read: **36.3** °F
